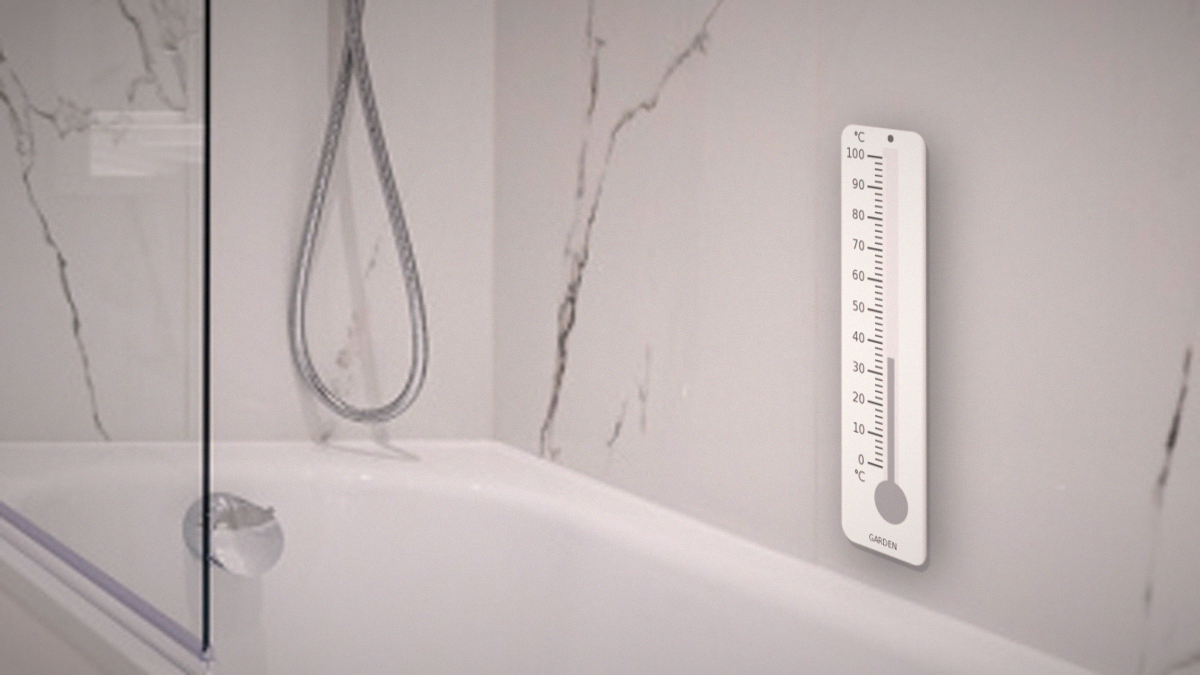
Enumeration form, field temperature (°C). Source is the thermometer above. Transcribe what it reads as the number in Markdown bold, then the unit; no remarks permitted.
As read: **36** °C
